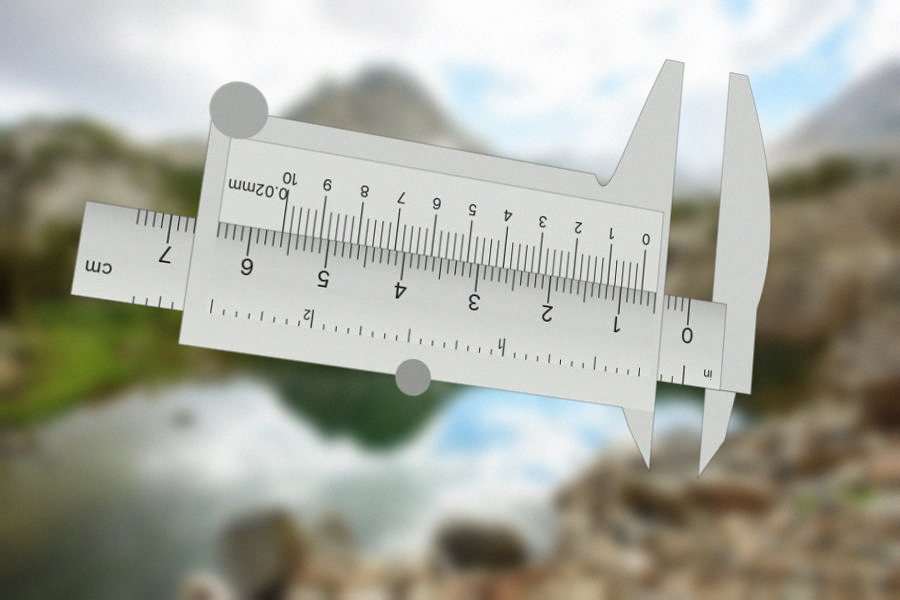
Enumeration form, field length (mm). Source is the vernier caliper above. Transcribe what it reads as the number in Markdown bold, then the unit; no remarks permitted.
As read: **7.0** mm
